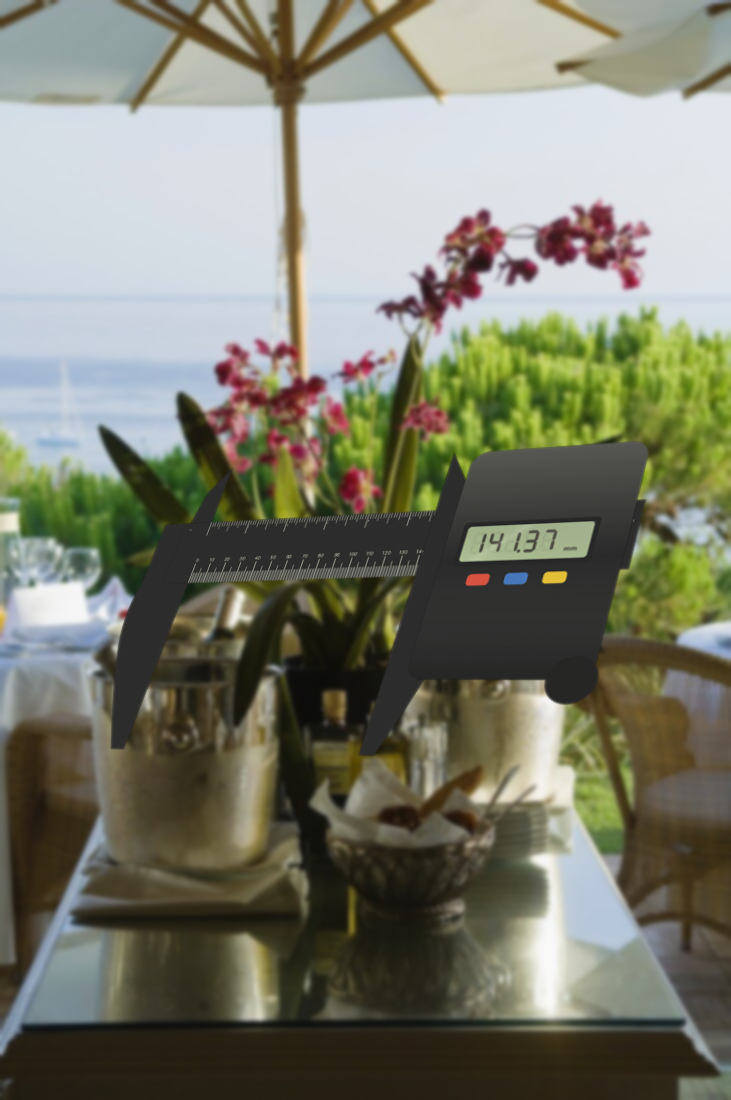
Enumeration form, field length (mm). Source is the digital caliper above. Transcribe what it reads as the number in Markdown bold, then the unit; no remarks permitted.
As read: **141.37** mm
